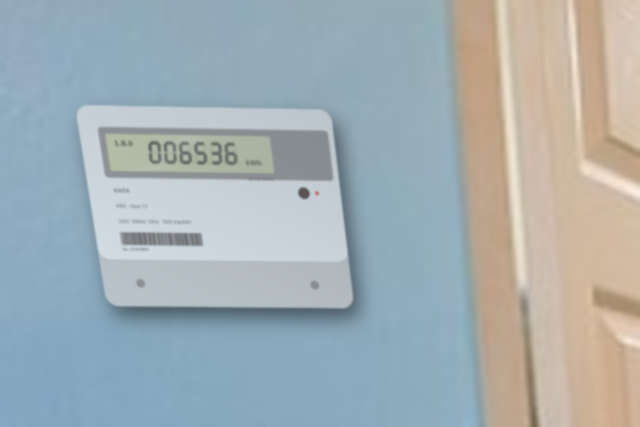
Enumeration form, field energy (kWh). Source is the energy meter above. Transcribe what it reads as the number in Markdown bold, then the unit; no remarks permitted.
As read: **6536** kWh
